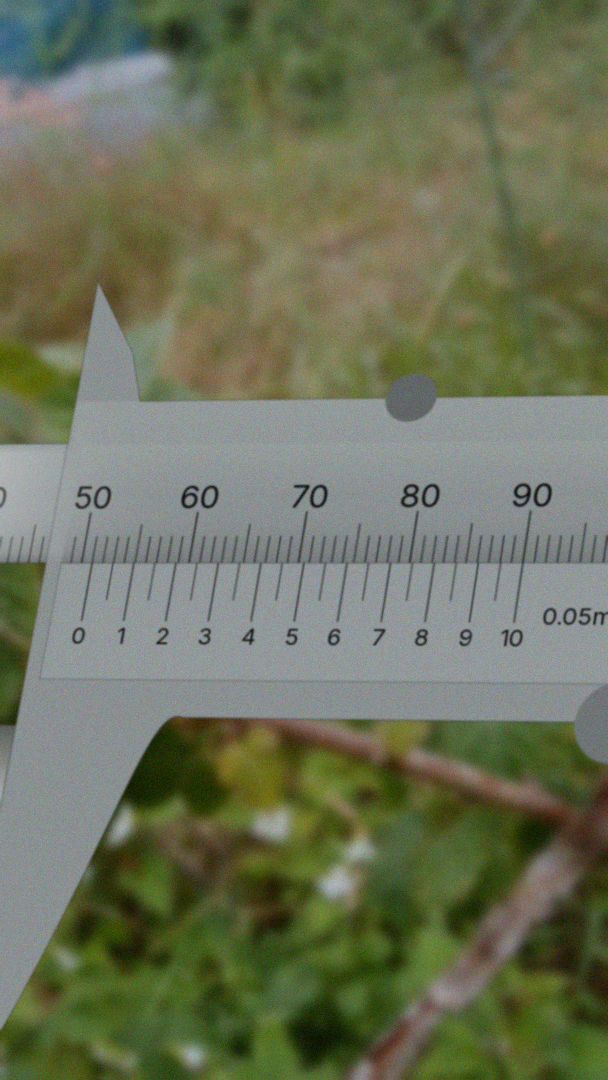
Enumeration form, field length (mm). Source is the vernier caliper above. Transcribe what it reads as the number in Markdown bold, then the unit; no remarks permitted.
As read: **51.0** mm
